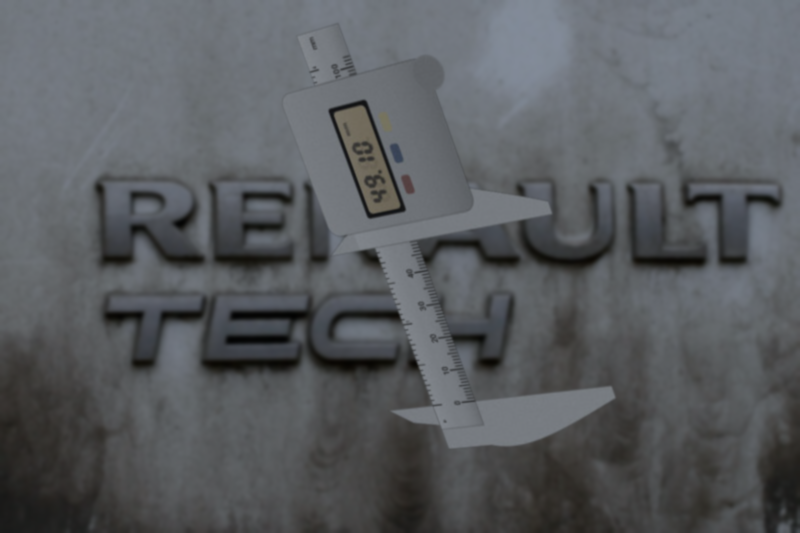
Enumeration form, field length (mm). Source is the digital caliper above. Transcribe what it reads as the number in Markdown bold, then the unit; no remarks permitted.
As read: **49.10** mm
